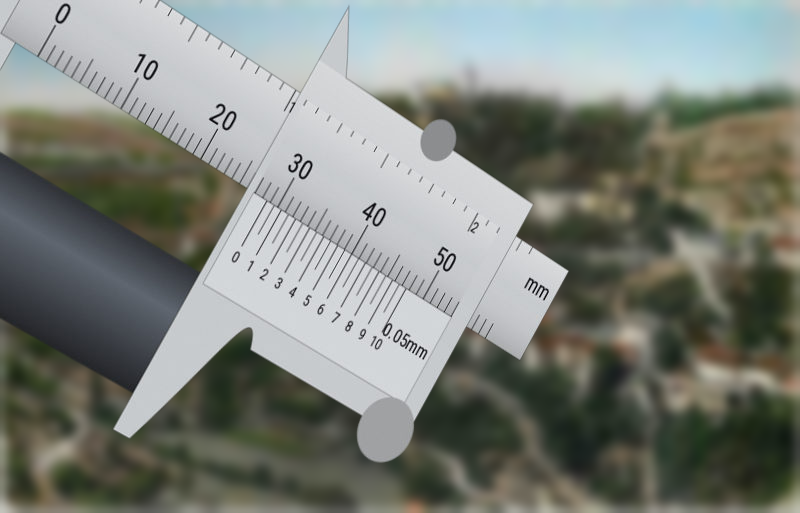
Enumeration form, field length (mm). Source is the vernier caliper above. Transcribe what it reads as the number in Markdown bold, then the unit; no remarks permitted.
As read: **28.6** mm
